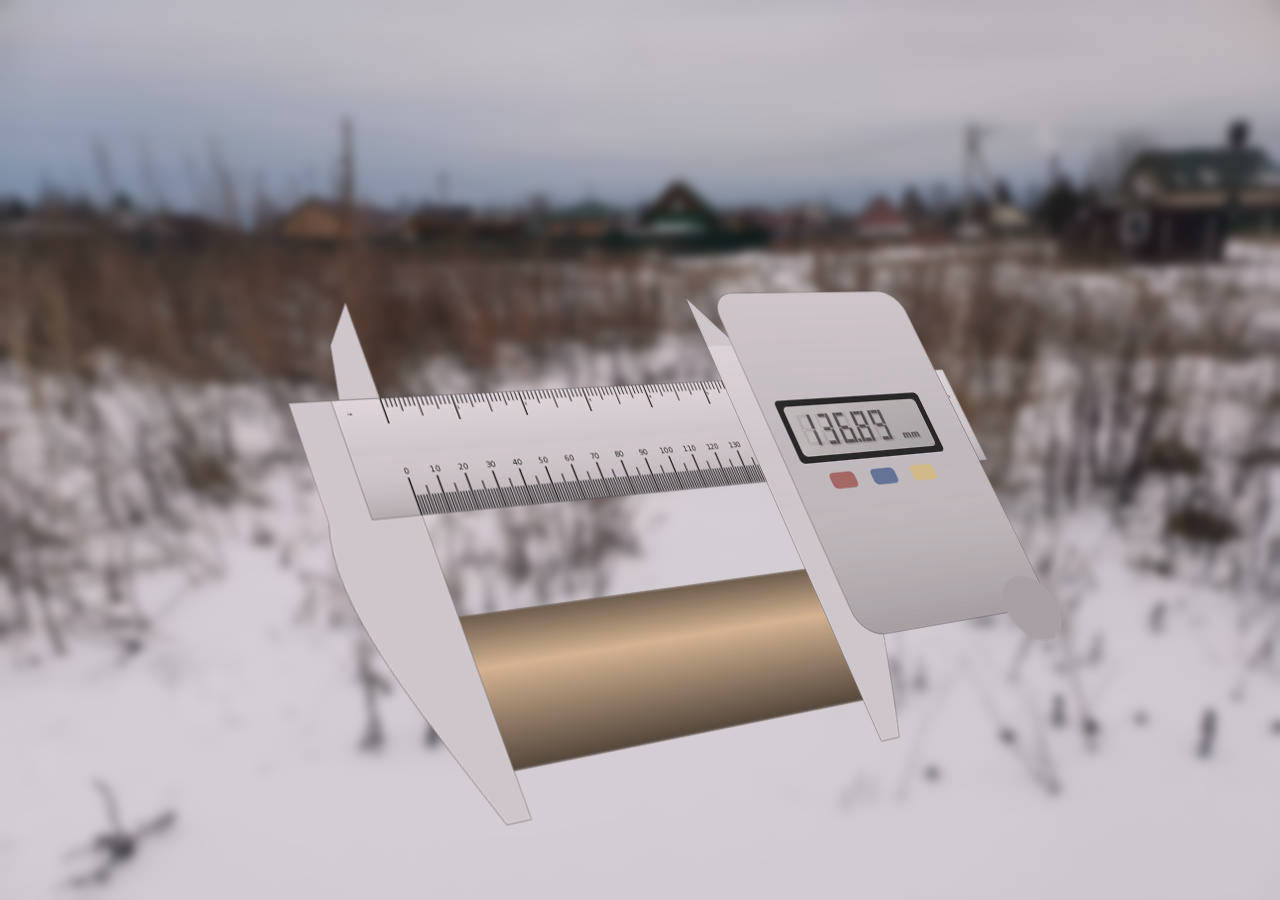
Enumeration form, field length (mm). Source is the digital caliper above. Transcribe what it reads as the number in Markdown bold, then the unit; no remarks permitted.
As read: **136.89** mm
